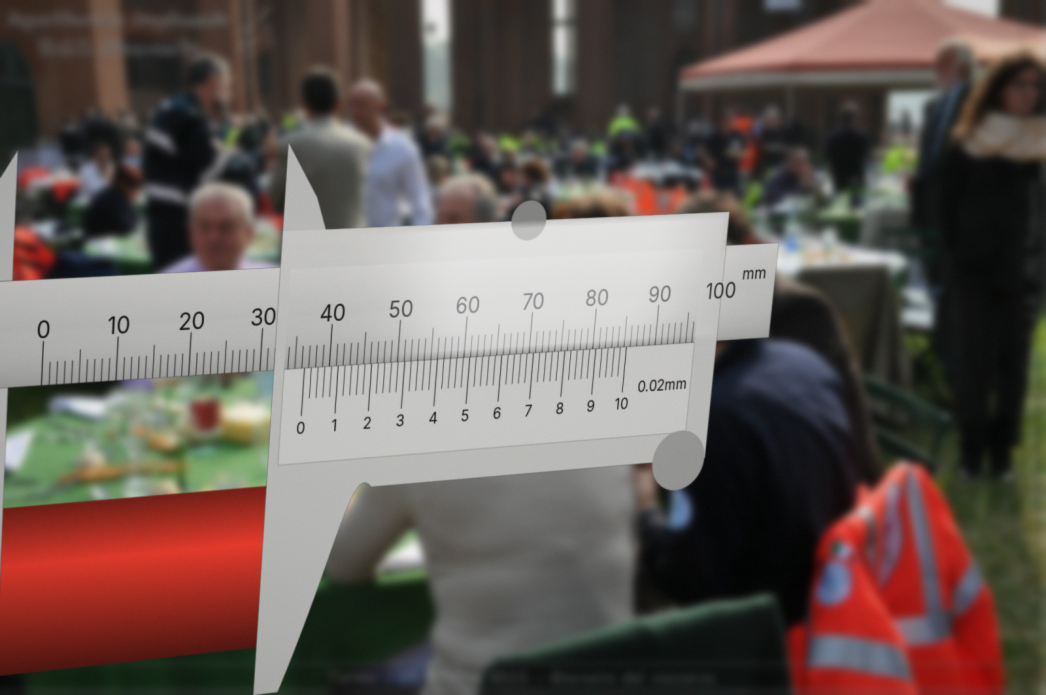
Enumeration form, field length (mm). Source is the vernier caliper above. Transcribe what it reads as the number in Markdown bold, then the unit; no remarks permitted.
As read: **36.4** mm
